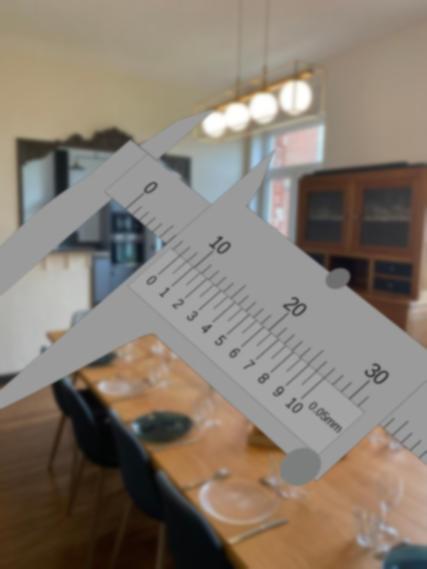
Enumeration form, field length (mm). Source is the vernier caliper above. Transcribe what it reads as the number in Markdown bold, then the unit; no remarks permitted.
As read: **8.0** mm
